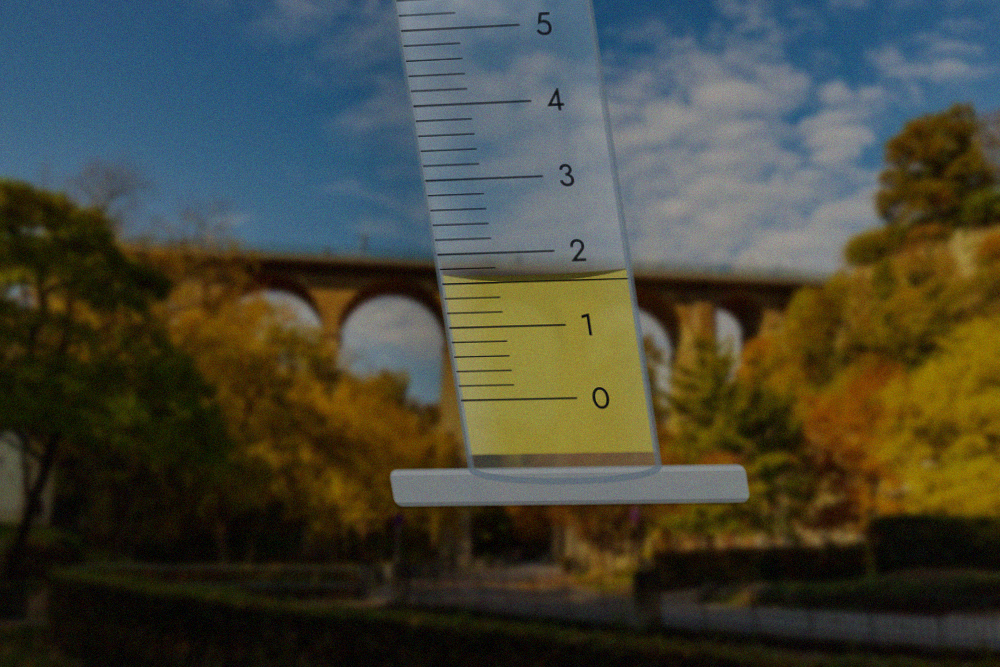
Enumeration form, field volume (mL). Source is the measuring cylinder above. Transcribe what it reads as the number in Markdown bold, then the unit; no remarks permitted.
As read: **1.6** mL
